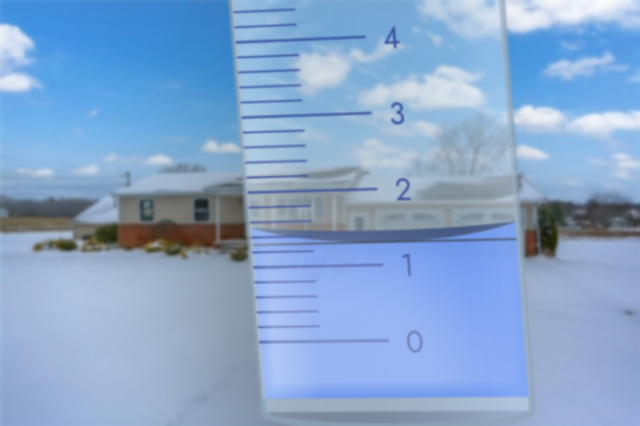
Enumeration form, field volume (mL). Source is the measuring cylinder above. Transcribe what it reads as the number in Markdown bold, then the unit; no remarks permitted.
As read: **1.3** mL
